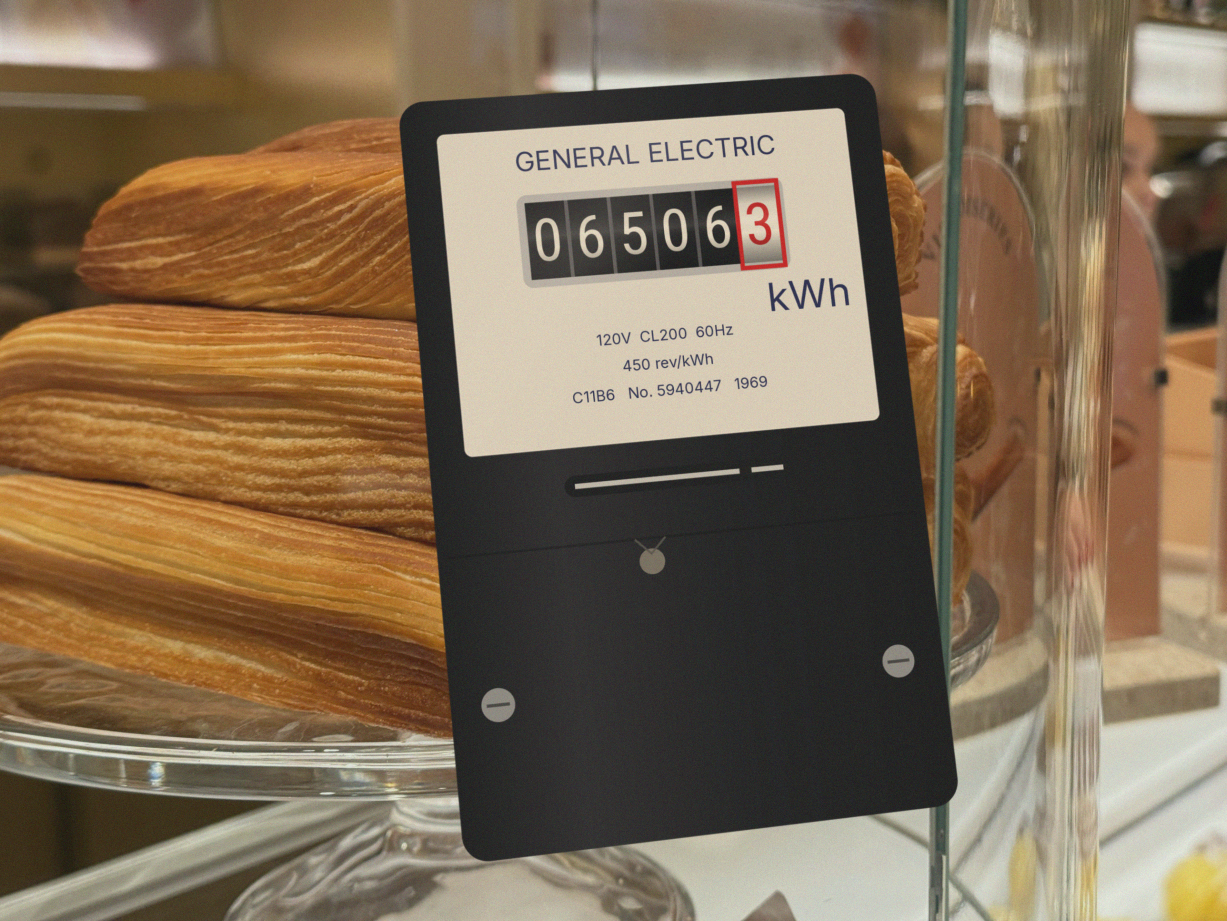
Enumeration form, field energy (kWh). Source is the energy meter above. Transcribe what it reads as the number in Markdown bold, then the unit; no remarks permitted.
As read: **6506.3** kWh
